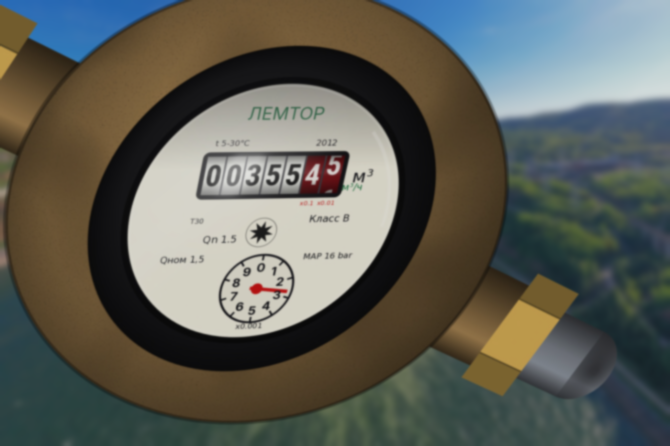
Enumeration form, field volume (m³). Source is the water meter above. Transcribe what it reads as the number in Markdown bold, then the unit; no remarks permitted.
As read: **355.452** m³
